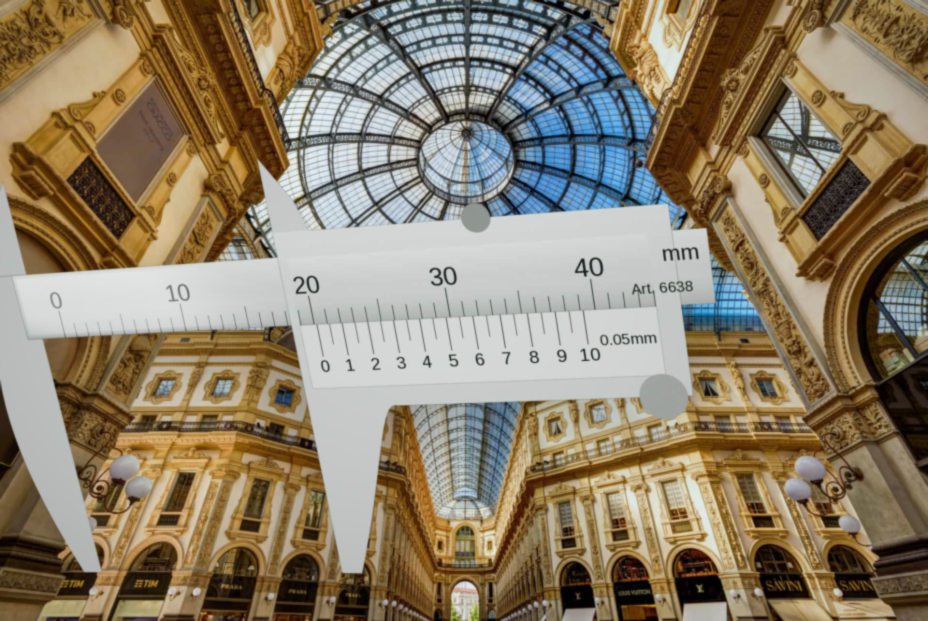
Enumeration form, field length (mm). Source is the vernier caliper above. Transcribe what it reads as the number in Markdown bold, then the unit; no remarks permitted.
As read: **20.2** mm
